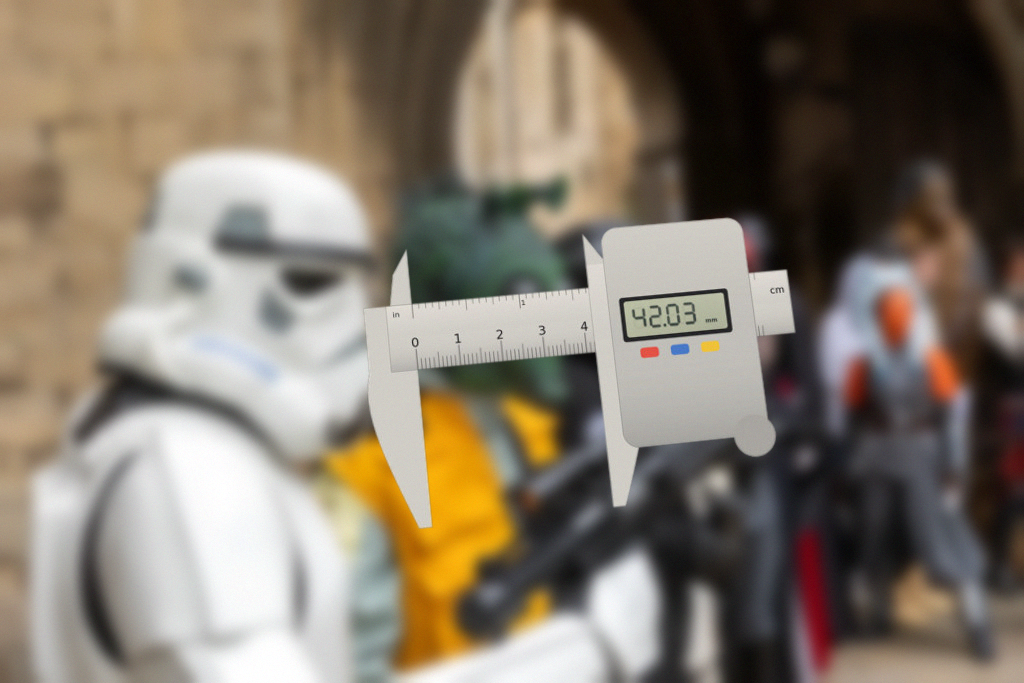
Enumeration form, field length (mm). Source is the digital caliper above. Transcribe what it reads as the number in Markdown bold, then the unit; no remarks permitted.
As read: **42.03** mm
